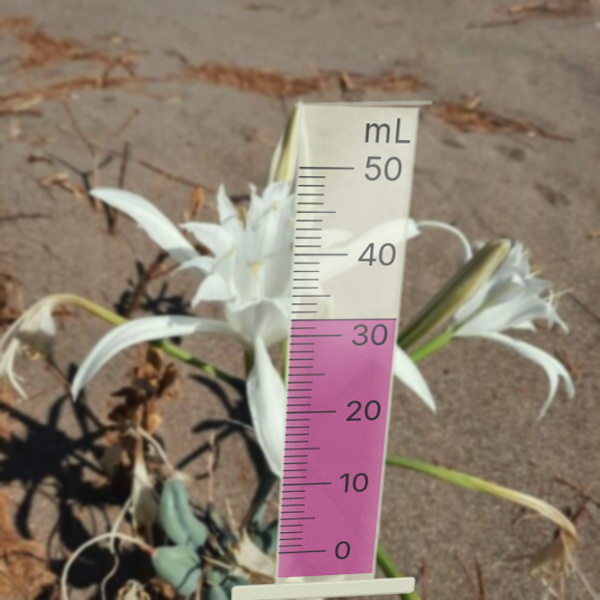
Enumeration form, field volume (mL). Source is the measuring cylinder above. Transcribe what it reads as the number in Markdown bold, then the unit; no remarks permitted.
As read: **32** mL
